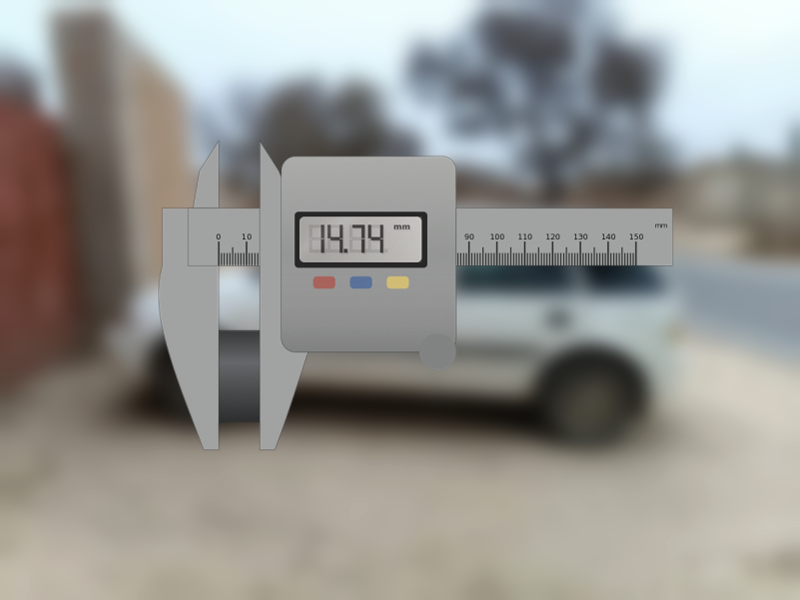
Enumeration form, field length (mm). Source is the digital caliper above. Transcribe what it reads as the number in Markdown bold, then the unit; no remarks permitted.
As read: **14.74** mm
